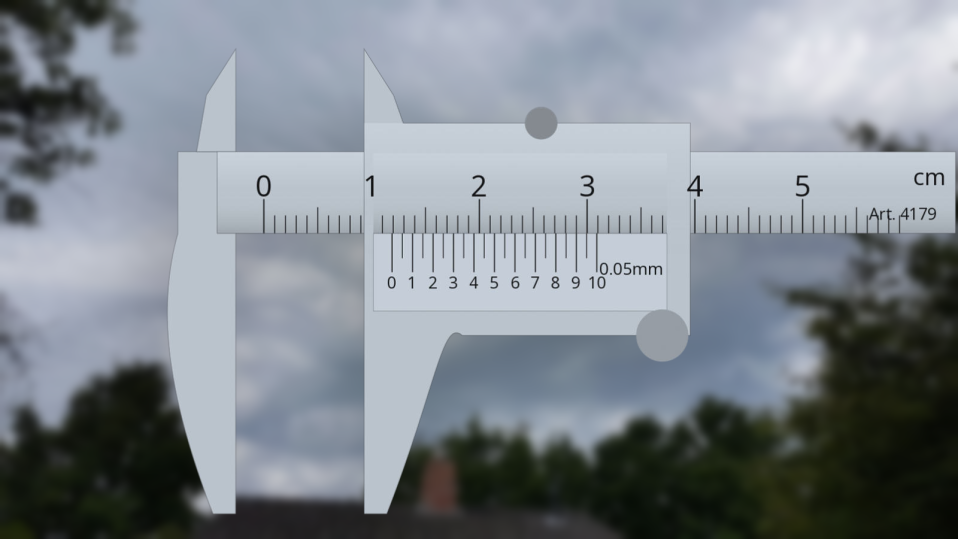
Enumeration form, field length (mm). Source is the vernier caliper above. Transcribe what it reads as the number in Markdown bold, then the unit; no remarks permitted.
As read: **11.9** mm
